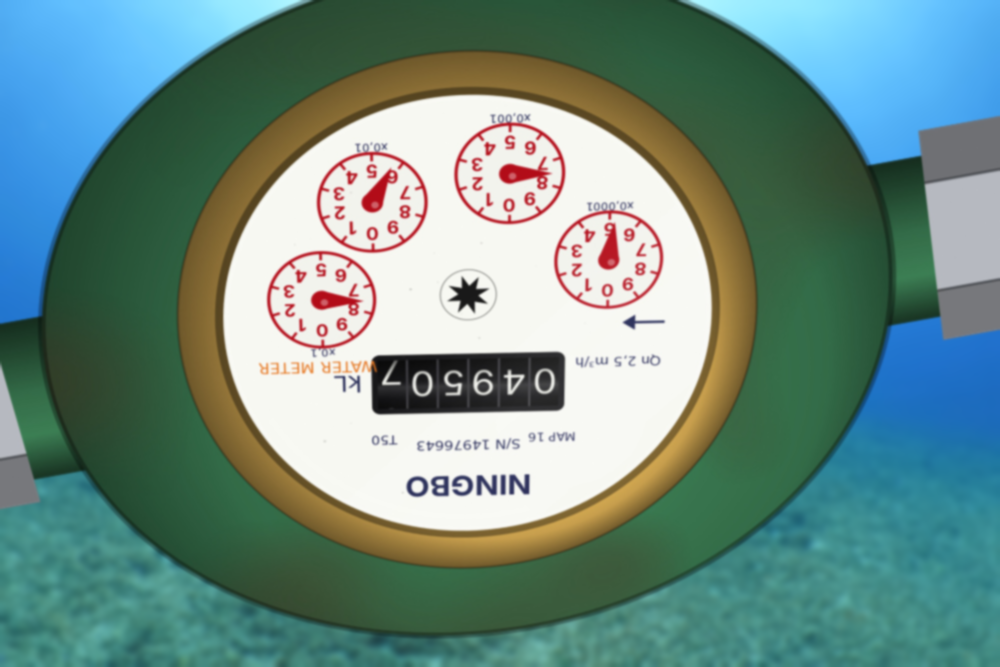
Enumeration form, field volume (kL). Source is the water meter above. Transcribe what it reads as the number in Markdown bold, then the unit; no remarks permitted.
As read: **49506.7575** kL
